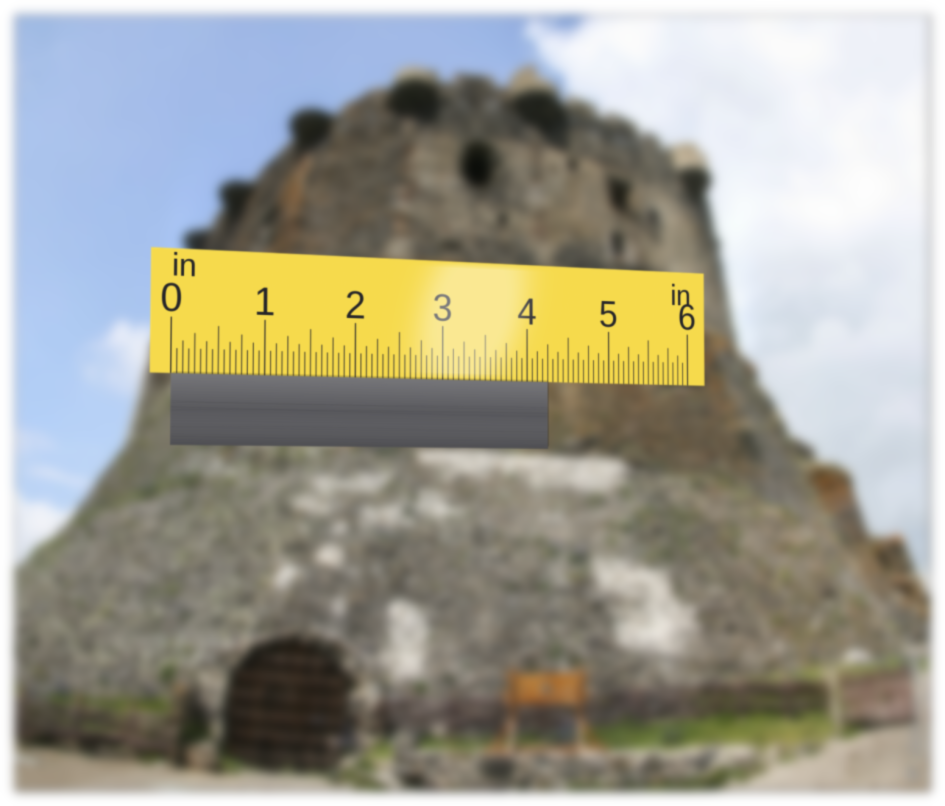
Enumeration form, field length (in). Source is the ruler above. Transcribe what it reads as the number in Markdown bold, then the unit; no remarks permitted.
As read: **4.25** in
